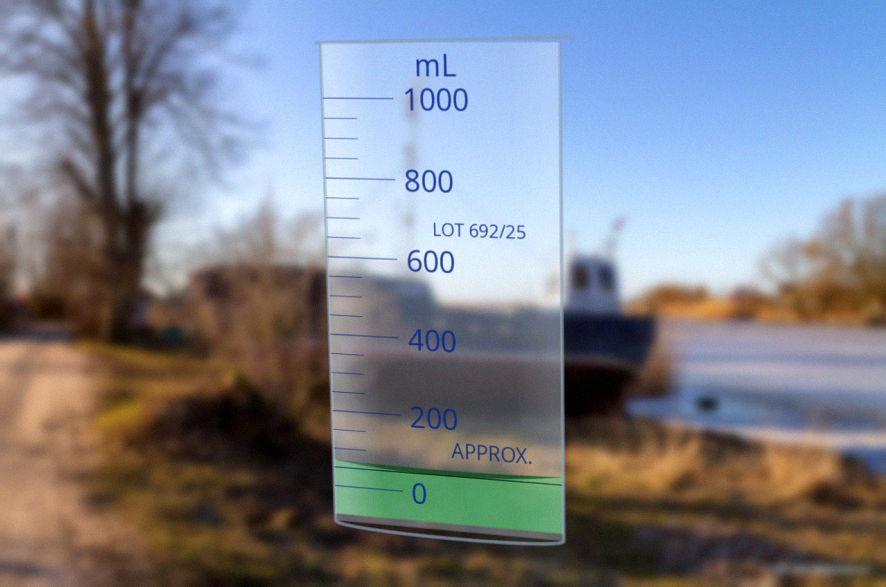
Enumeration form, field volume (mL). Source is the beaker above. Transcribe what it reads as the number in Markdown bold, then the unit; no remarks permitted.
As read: **50** mL
